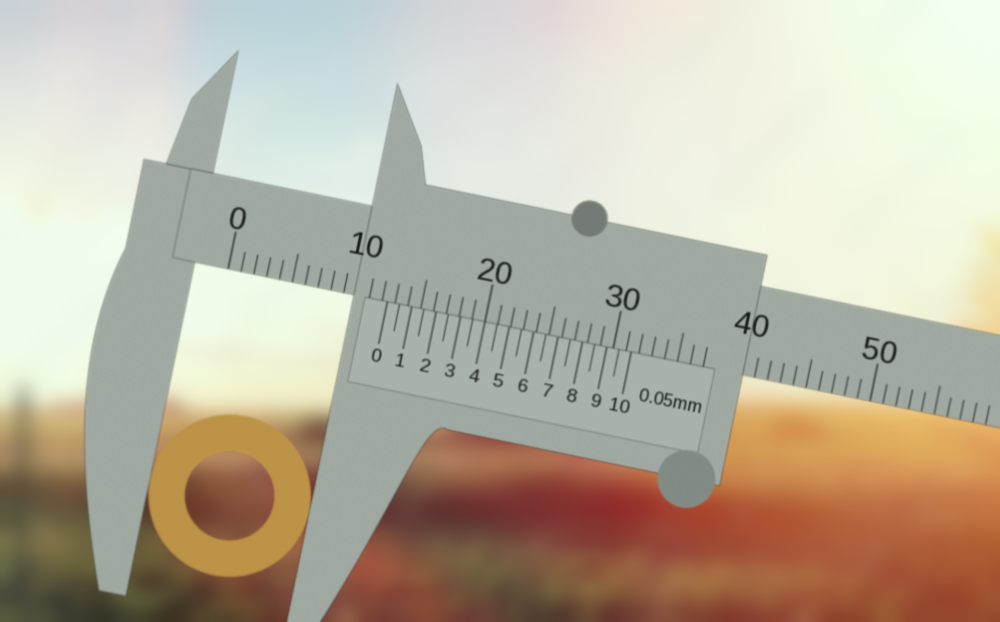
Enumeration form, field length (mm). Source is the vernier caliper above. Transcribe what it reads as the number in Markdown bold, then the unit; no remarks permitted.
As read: **12.4** mm
